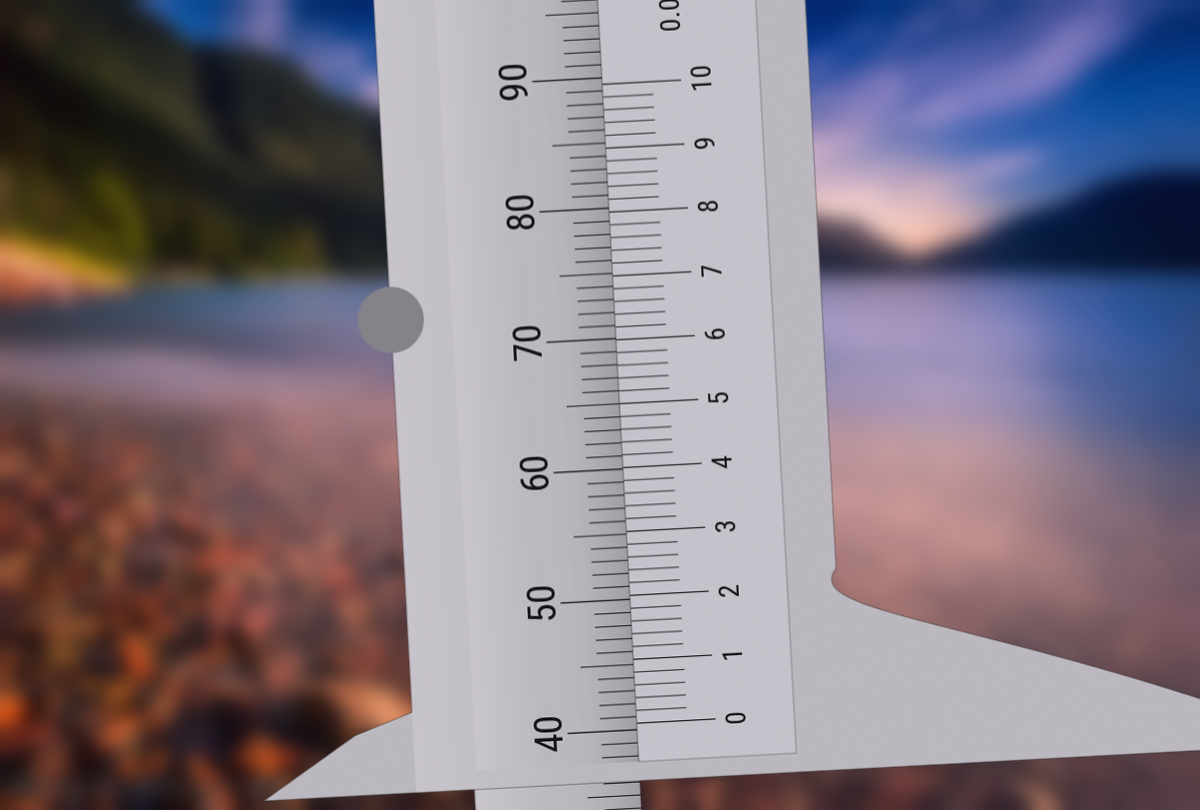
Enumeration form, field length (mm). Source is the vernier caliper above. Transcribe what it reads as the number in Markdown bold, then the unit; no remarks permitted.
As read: **40.5** mm
